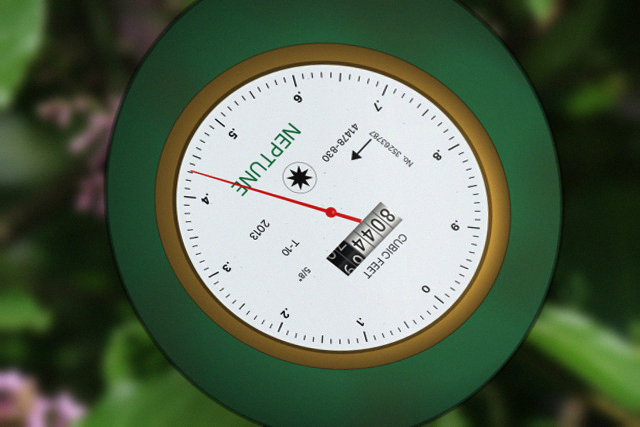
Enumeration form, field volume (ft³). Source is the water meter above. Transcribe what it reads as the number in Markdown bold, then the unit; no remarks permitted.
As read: **804469.43** ft³
